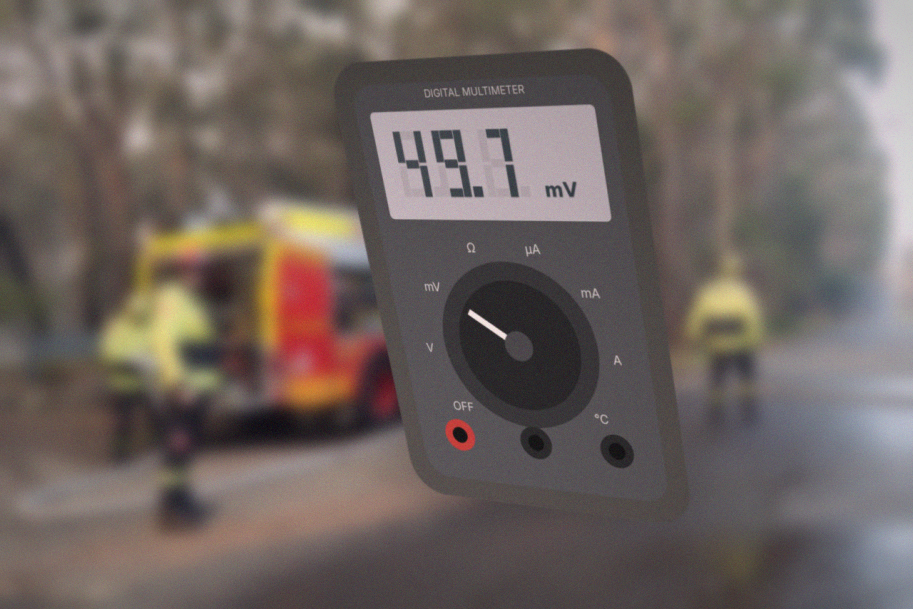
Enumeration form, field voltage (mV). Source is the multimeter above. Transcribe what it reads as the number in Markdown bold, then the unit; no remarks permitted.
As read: **49.7** mV
